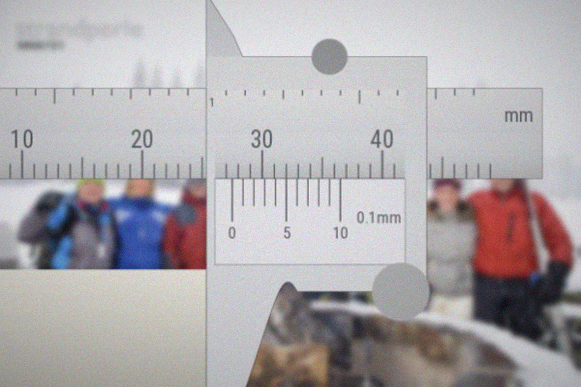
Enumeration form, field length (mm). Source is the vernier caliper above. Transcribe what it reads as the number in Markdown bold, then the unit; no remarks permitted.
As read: **27.5** mm
